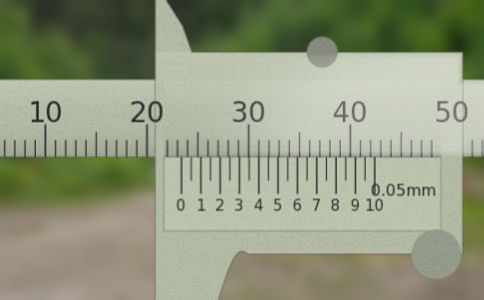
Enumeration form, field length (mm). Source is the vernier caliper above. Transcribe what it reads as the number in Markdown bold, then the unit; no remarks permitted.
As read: **23.4** mm
